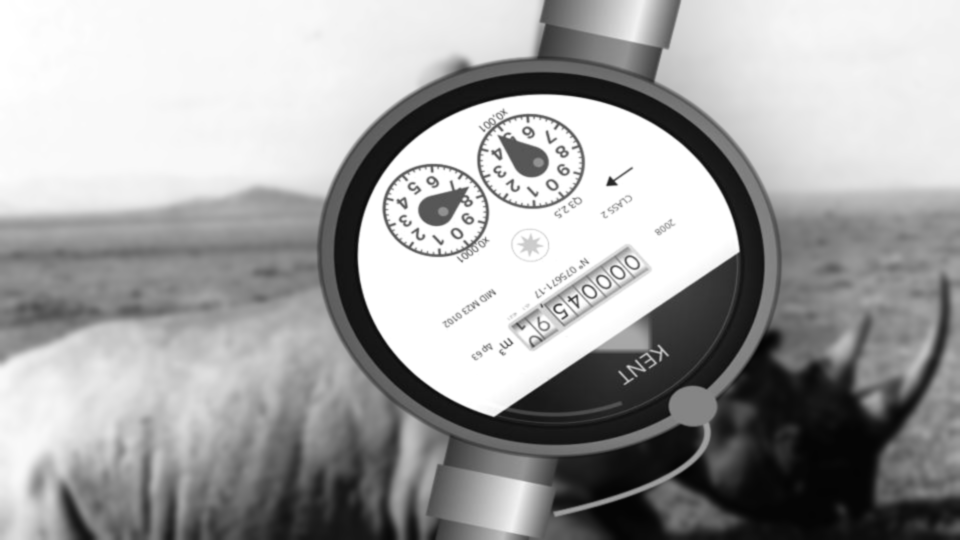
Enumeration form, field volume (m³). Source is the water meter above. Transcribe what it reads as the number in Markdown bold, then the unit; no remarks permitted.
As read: **45.9047** m³
